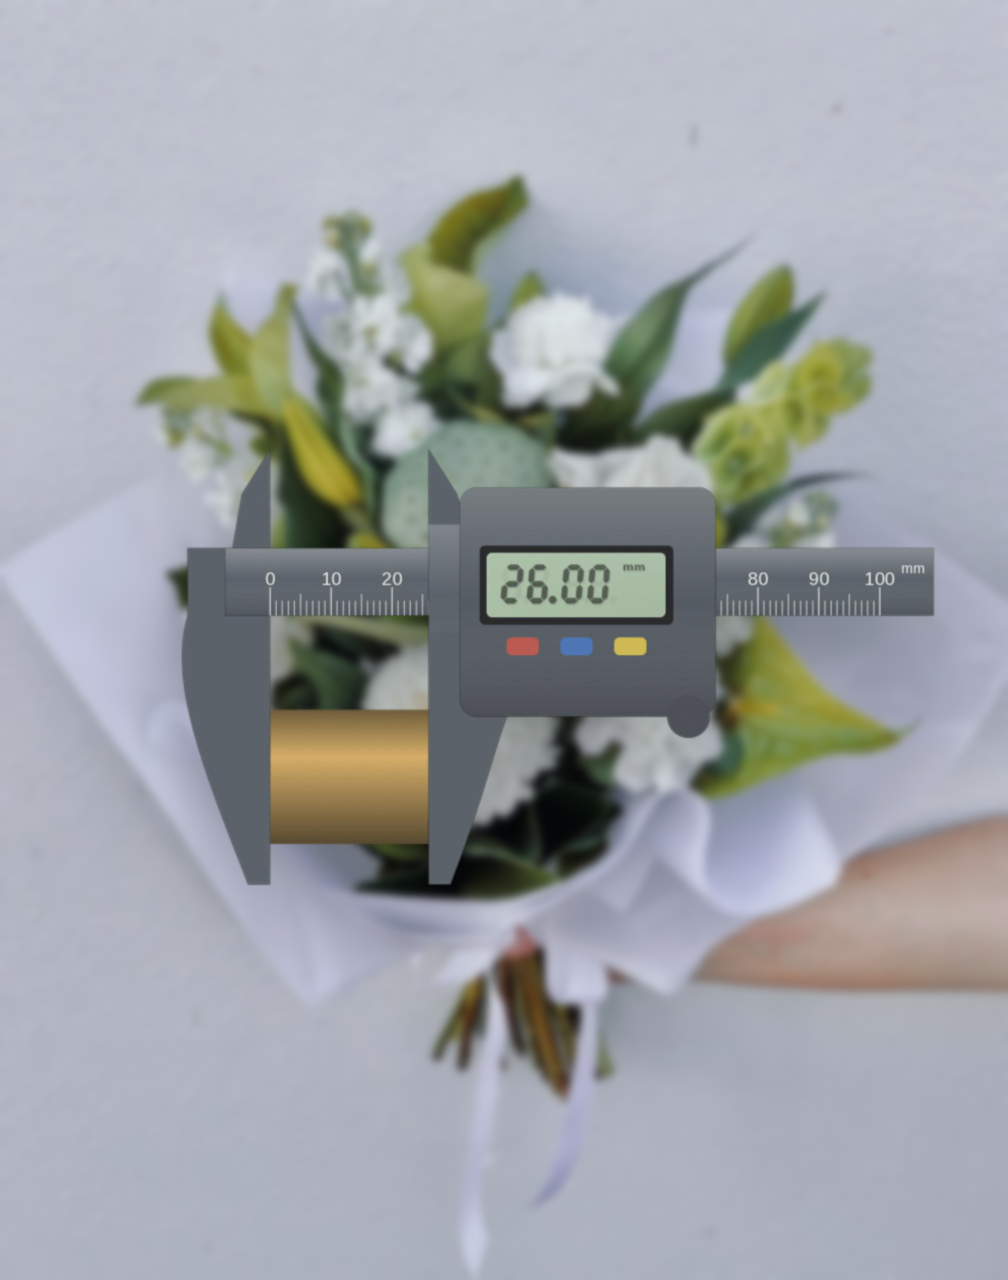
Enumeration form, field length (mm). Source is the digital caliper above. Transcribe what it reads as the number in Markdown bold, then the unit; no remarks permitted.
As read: **26.00** mm
